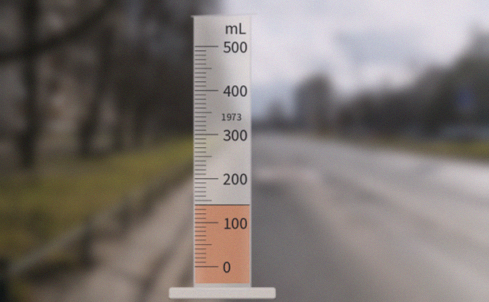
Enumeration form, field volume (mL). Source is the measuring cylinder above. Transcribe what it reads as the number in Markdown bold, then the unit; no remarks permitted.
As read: **140** mL
